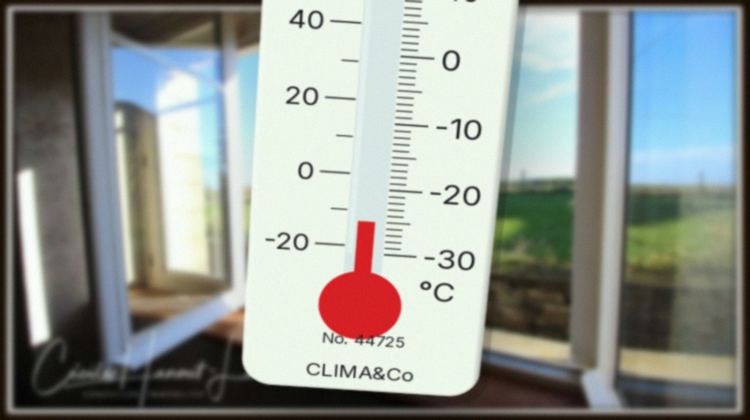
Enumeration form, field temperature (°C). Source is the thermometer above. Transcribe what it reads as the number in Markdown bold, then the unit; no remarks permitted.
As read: **-25** °C
